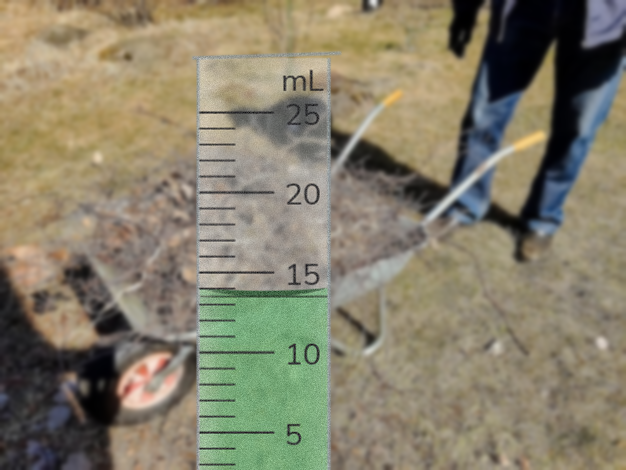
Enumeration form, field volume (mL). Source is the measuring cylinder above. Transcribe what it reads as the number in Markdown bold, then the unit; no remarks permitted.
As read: **13.5** mL
